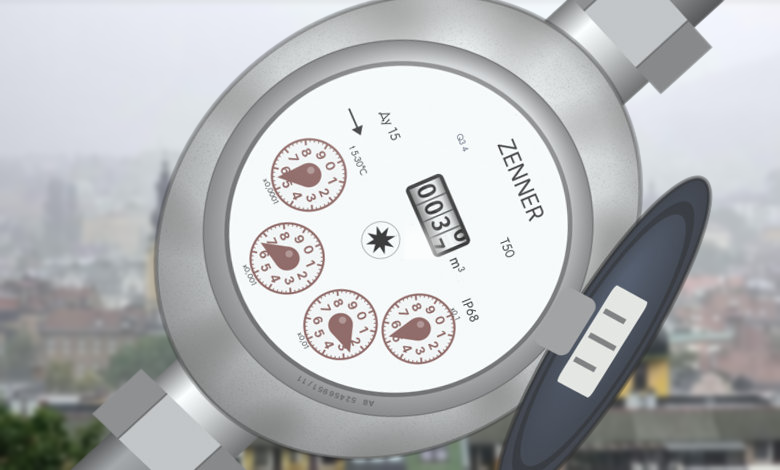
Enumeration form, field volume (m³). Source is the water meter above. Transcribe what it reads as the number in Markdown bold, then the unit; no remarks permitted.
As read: **36.5265** m³
